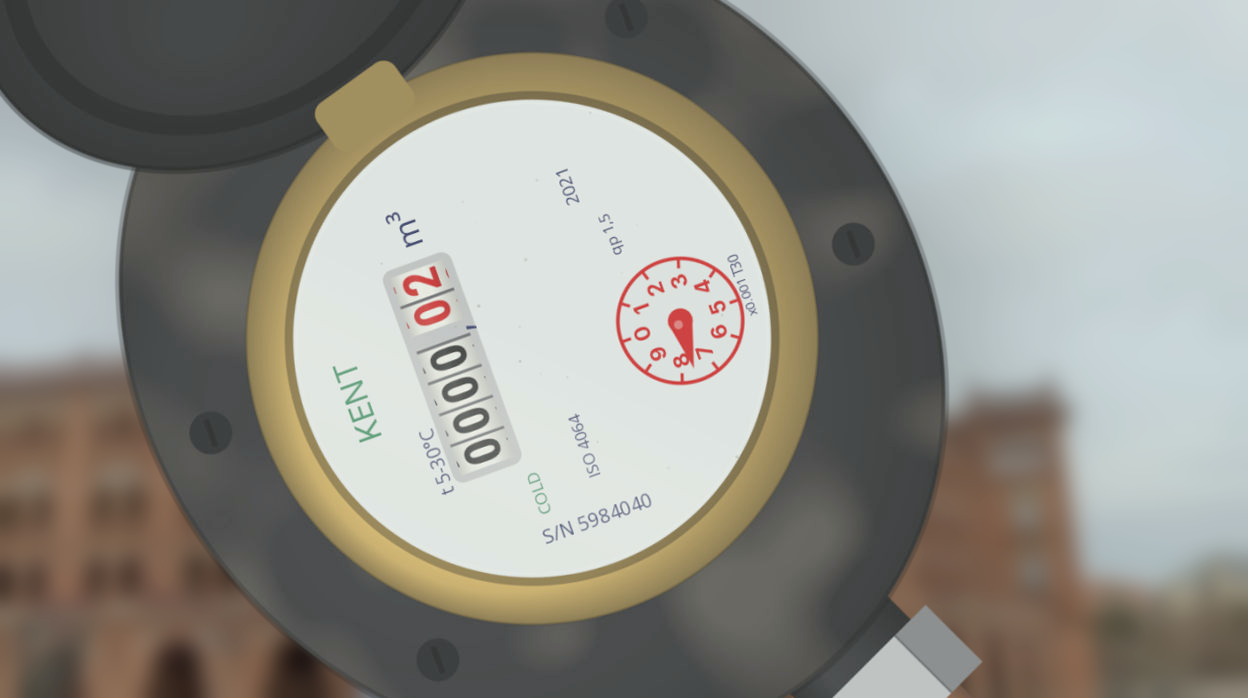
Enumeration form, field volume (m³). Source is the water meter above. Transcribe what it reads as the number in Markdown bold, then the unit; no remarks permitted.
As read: **0.027** m³
